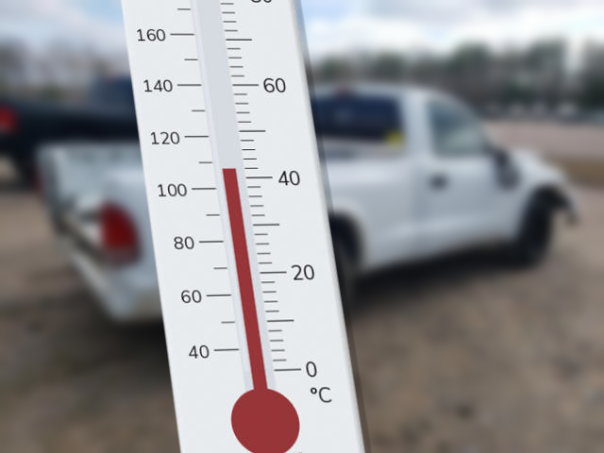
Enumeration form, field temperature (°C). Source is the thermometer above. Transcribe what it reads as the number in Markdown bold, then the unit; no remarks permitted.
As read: **42** °C
